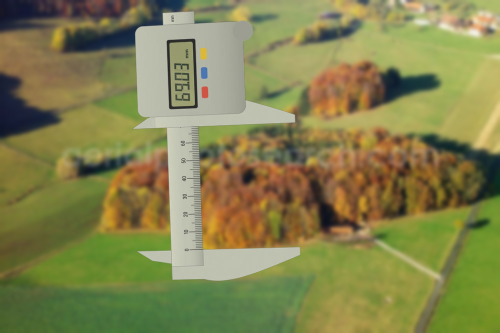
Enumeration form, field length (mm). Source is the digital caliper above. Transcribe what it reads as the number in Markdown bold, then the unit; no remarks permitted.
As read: **69.03** mm
